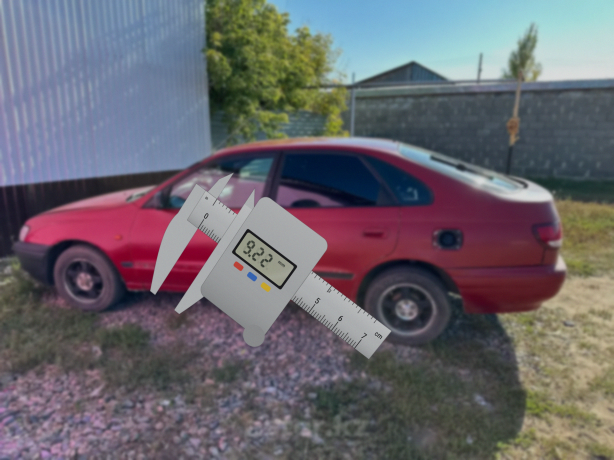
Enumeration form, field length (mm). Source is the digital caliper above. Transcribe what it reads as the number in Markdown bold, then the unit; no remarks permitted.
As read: **9.22** mm
